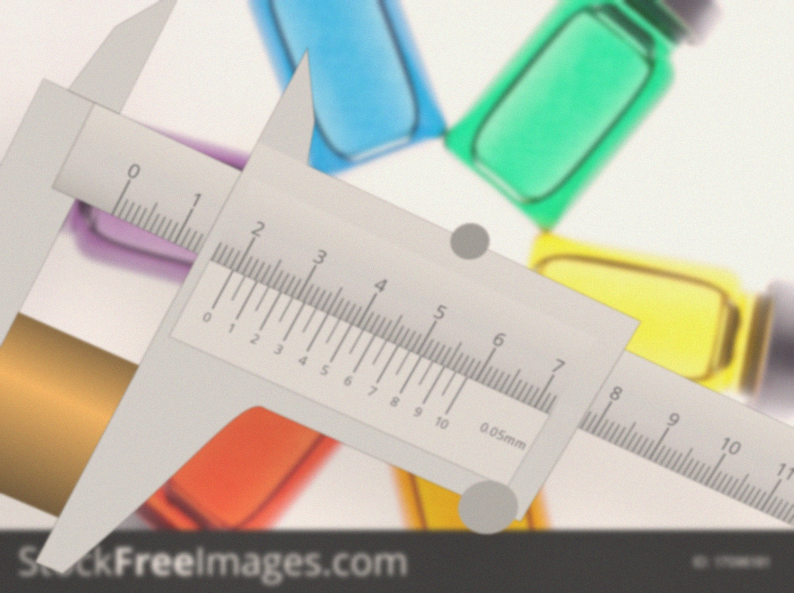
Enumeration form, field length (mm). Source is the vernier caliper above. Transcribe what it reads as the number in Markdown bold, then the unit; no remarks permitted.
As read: **19.5** mm
